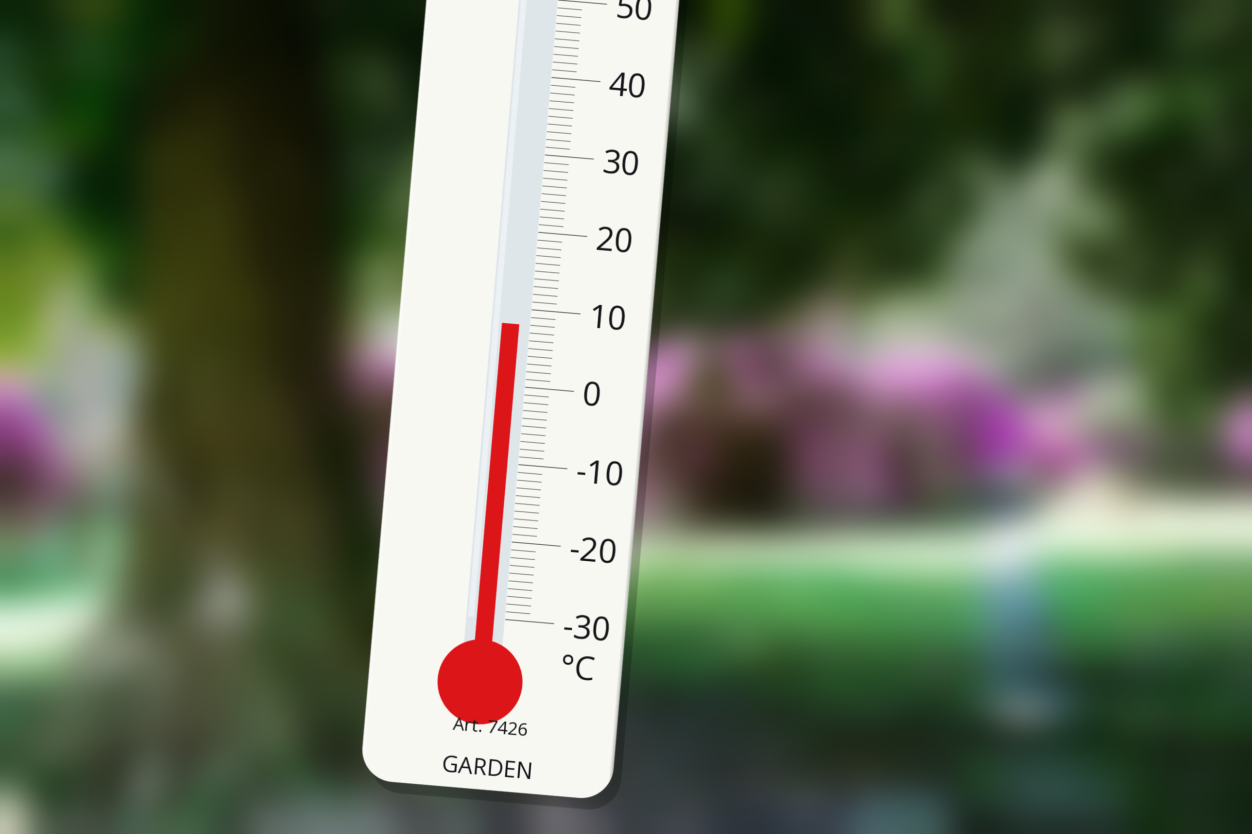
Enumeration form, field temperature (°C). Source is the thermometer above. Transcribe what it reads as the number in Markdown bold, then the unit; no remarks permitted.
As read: **8** °C
